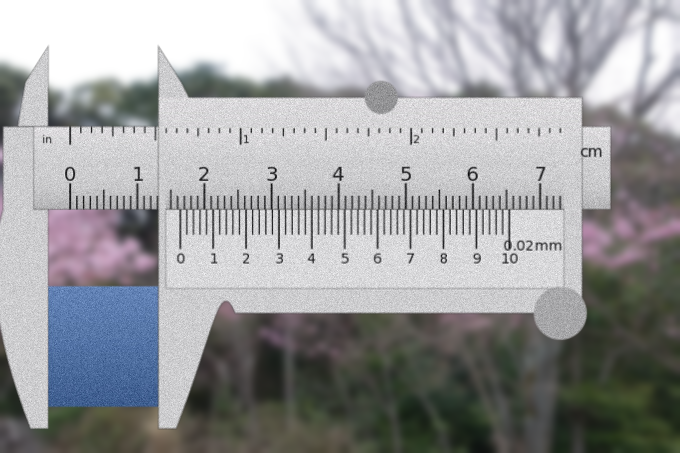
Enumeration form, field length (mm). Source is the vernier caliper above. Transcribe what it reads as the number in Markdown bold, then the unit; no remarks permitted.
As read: **16.4** mm
